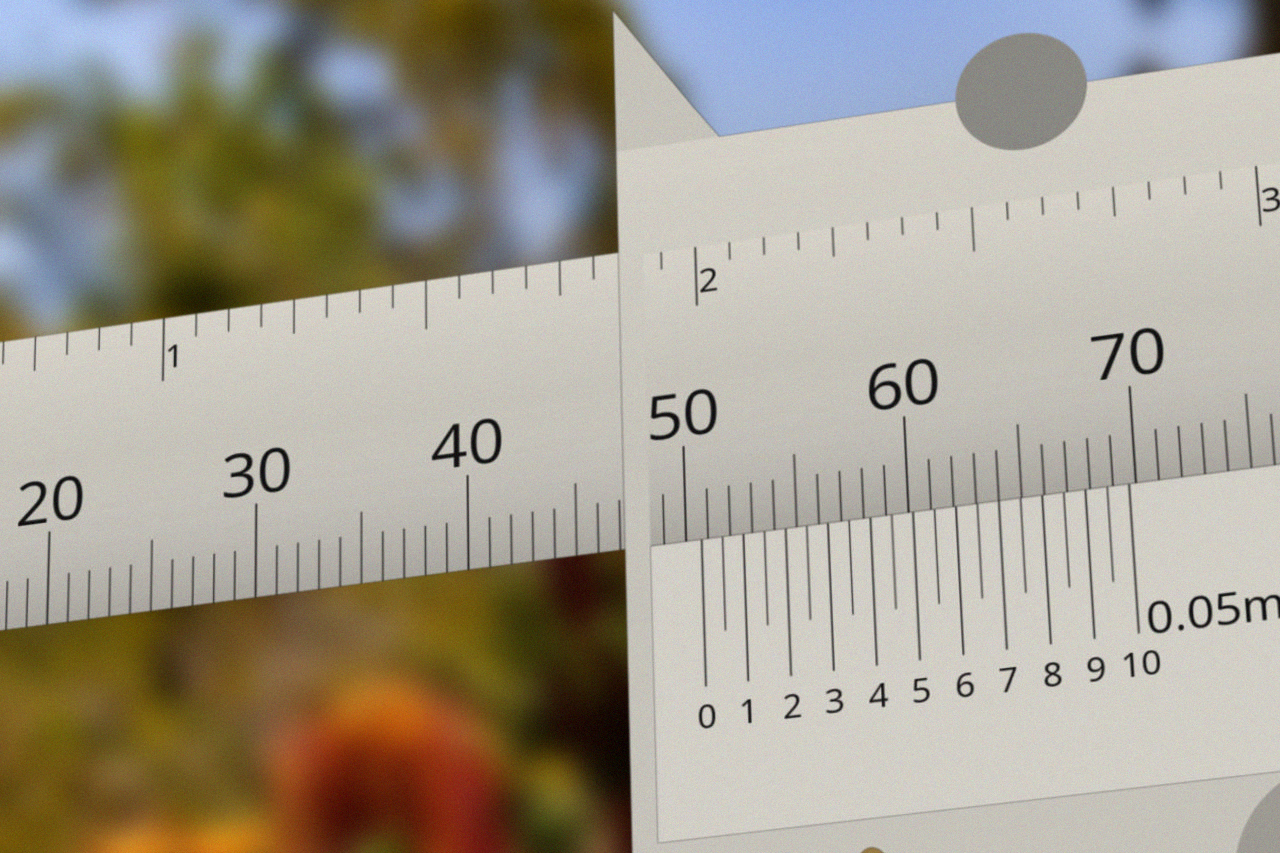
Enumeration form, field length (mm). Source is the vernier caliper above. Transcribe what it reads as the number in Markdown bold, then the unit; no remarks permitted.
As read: **50.7** mm
